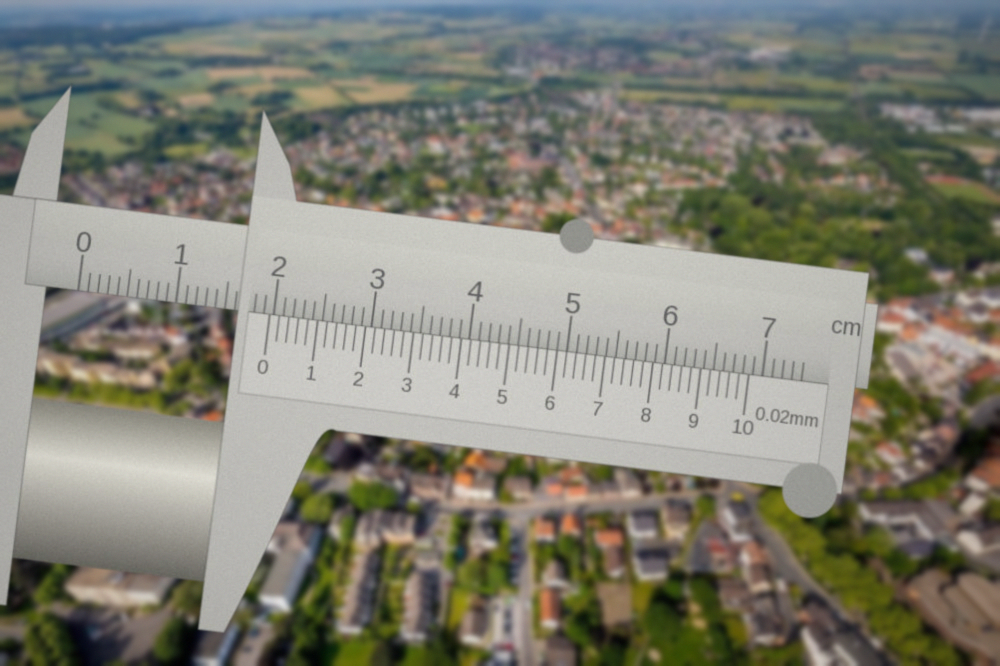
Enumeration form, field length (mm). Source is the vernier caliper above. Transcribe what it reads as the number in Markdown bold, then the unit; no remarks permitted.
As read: **19.6** mm
